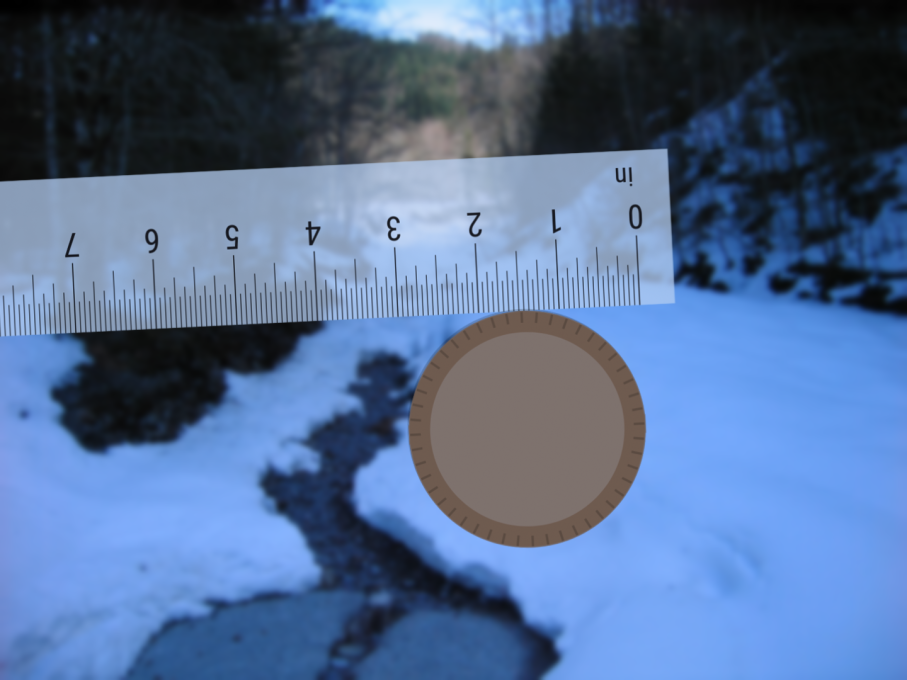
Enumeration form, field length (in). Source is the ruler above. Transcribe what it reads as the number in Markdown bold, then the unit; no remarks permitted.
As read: **2.9375** in
